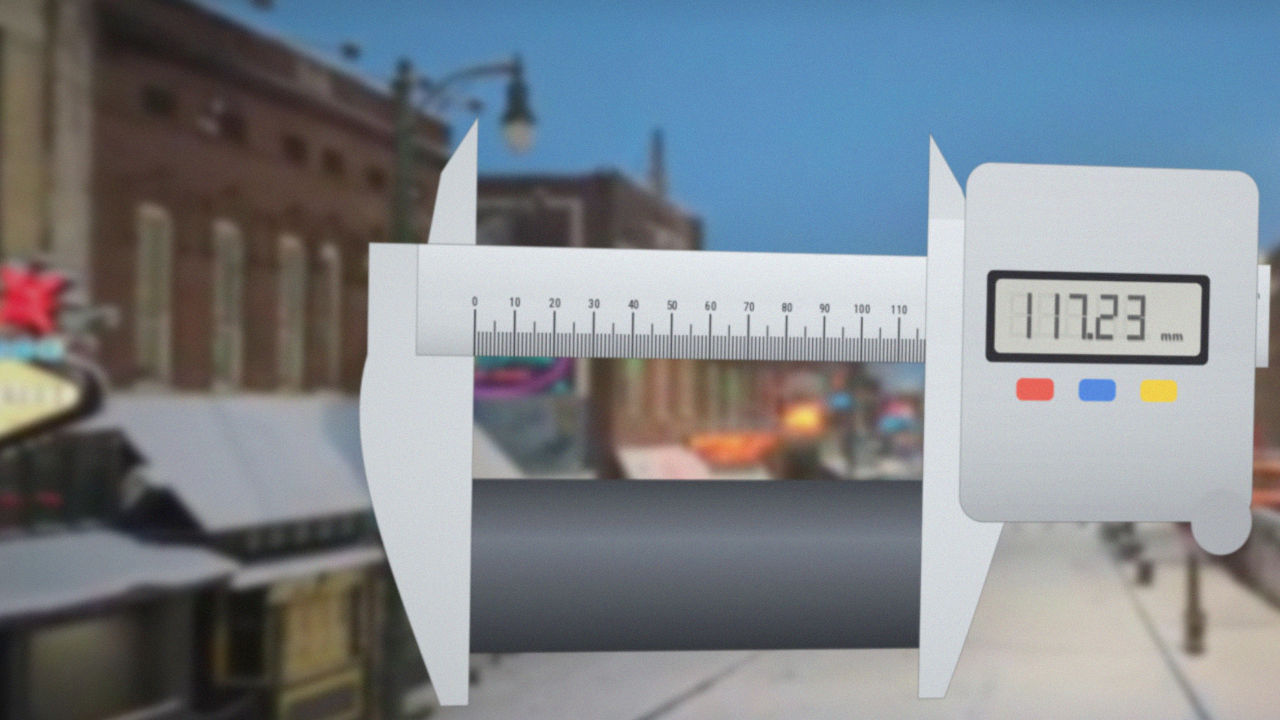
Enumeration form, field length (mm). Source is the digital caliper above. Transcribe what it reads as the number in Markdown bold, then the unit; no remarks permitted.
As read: **117.23** mm
